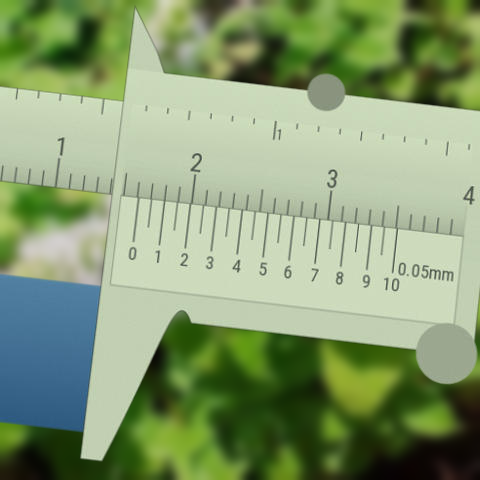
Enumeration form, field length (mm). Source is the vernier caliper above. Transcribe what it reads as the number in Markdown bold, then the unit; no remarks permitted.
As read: **16.1** mm
